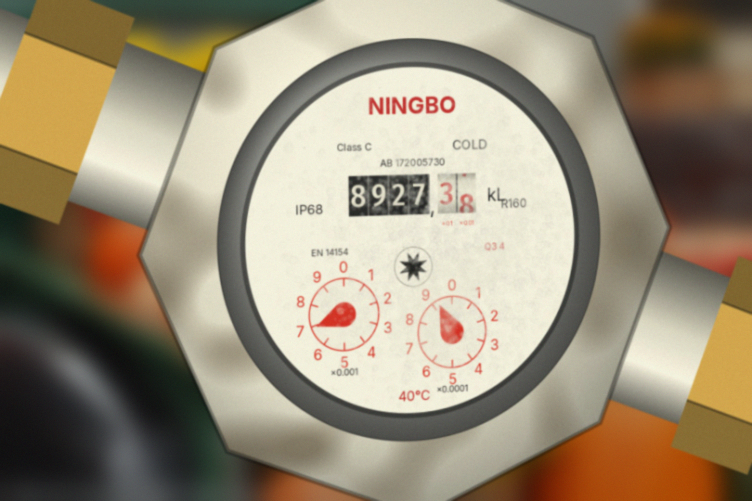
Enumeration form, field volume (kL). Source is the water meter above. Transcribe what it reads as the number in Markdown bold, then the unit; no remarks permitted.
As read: **8927.3769** kL
